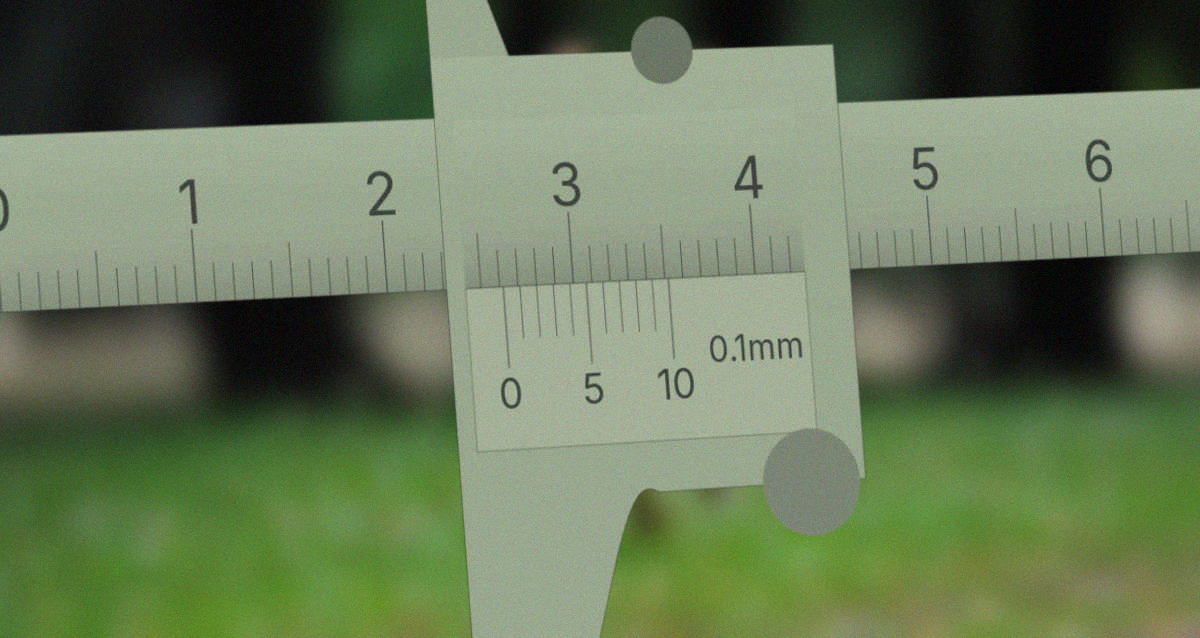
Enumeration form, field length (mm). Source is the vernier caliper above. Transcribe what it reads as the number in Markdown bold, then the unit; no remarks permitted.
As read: **26.2** mm
